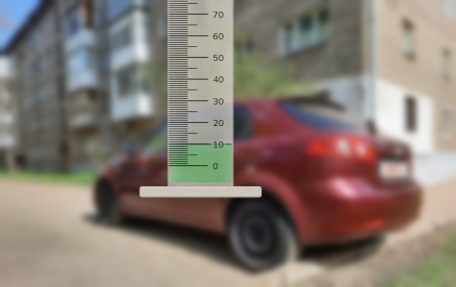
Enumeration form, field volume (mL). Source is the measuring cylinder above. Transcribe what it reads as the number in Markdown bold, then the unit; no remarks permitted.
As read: **10** mL
